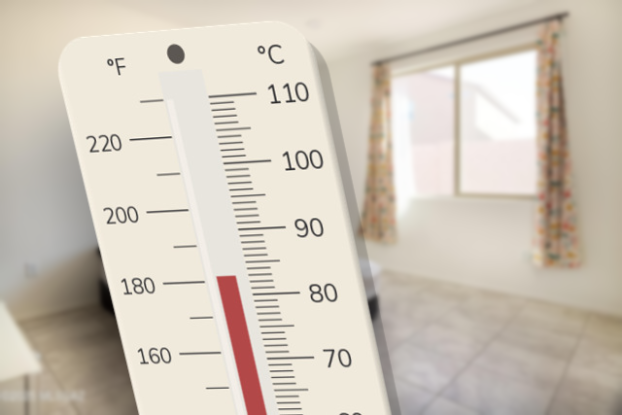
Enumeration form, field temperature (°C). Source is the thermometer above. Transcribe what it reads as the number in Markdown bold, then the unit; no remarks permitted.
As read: **83** °C
